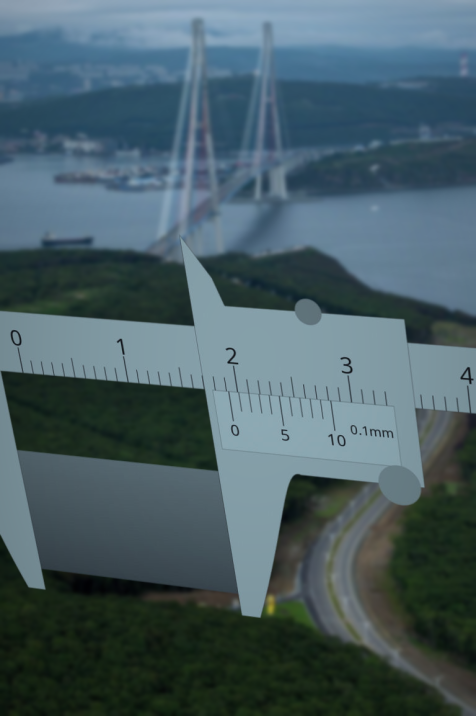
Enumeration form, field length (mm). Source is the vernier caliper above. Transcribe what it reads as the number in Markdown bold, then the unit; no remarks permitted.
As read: **19.2** mm
